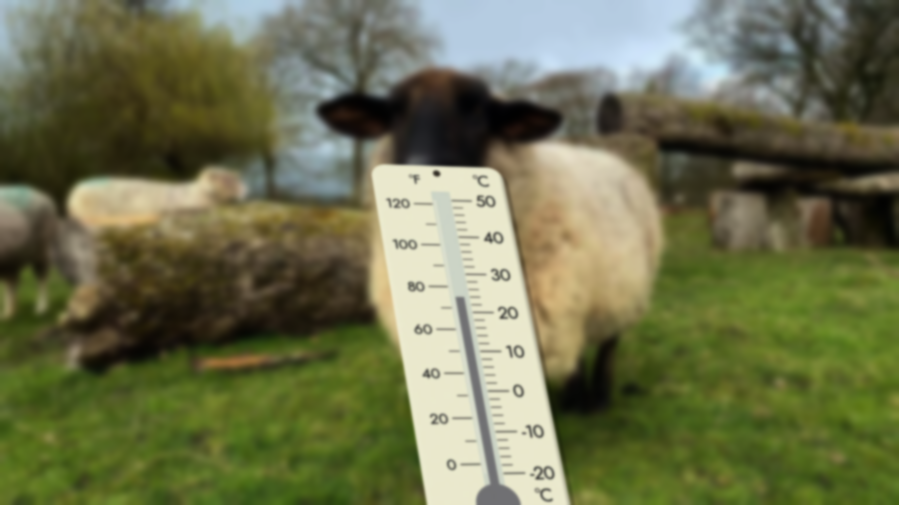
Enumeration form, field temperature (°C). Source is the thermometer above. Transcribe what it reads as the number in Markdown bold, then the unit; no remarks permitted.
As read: **24** °C
